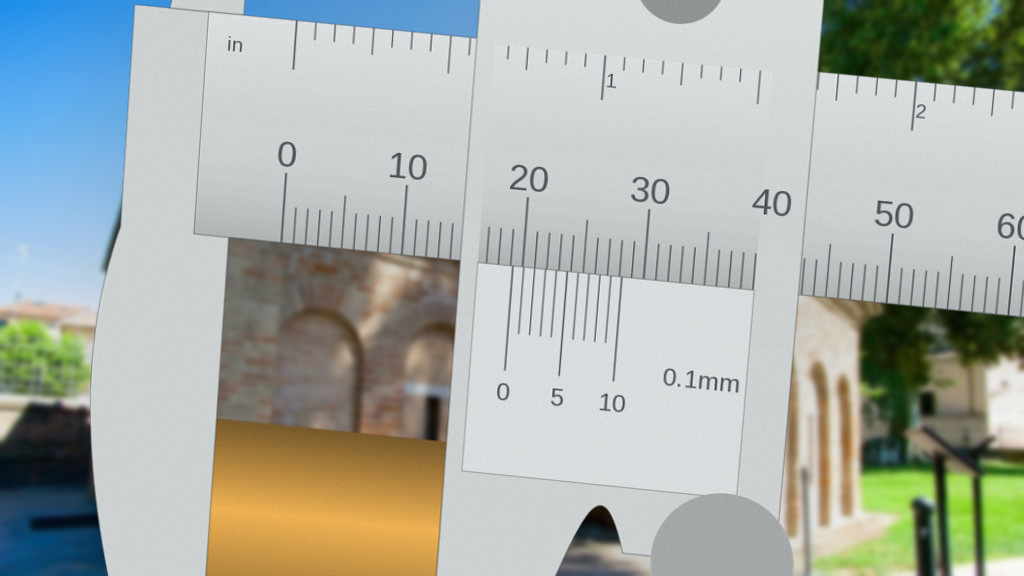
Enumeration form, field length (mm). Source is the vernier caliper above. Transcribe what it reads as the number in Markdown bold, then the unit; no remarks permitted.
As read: **19.2** mm
